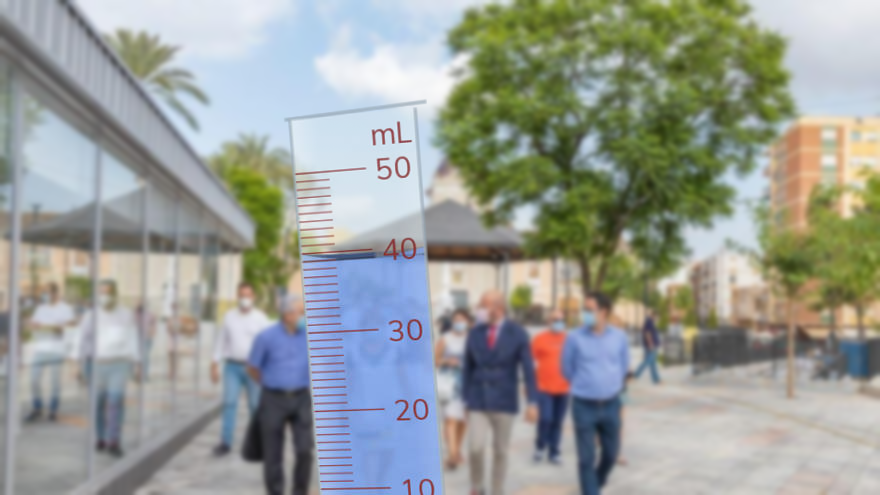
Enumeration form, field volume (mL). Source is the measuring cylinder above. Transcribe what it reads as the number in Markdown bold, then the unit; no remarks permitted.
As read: **39** mL
